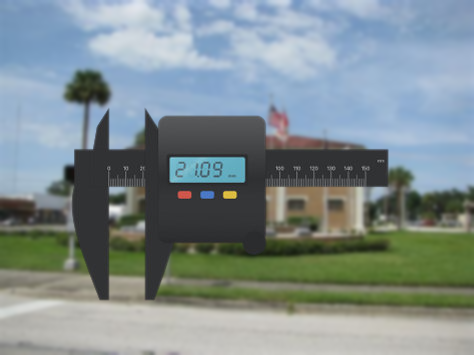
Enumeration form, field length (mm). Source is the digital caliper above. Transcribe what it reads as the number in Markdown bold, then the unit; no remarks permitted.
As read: **21.09** mm
